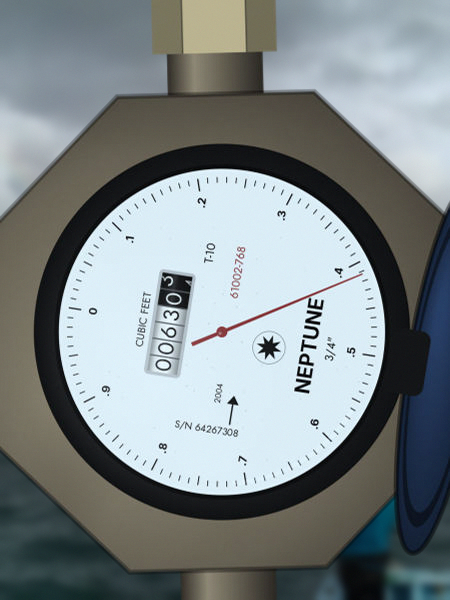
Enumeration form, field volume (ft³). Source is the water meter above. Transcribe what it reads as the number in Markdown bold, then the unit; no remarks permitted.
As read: **6303.41** ft³
